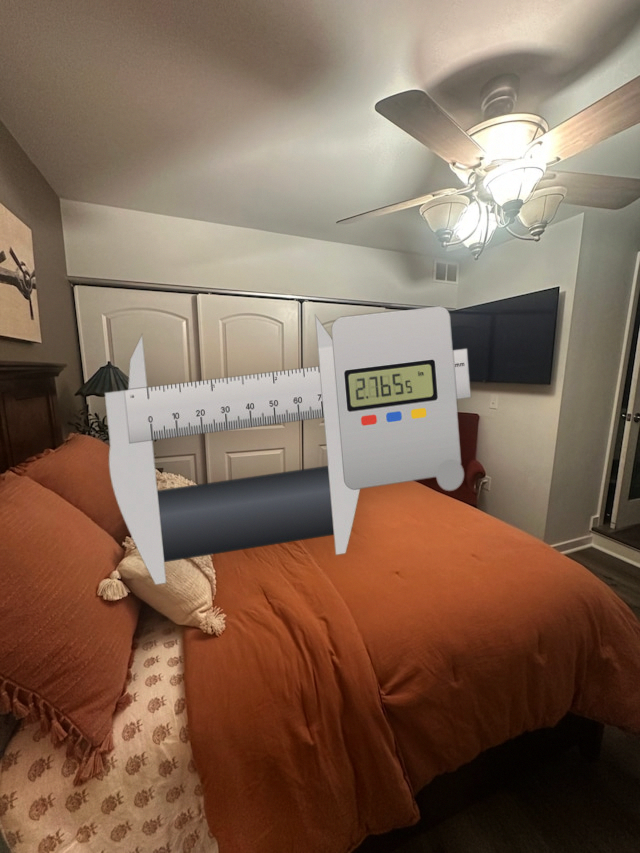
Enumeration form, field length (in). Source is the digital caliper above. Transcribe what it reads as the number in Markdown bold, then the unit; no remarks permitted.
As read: **2.7655** in
